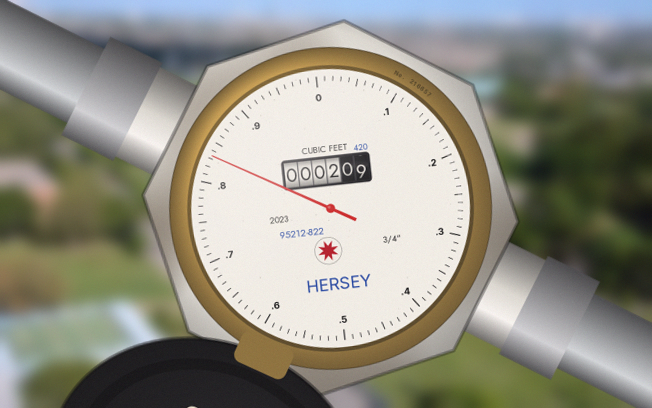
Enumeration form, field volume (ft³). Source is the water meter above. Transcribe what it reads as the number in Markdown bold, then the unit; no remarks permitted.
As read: **208.83** ft³
